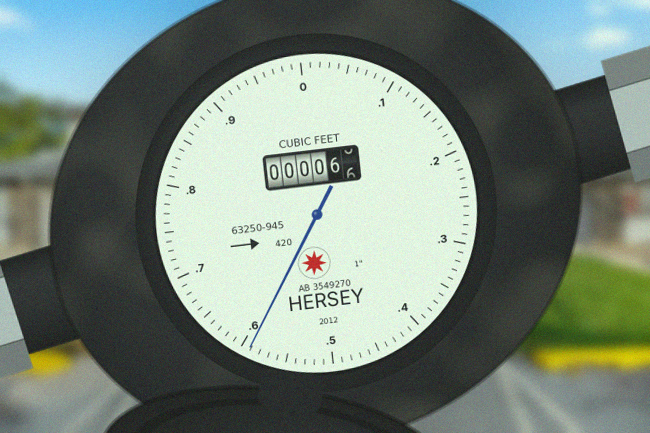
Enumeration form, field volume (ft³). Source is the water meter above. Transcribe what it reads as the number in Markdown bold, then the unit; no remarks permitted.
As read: **65.59** ft³
